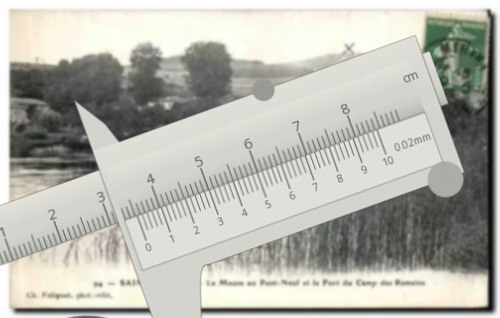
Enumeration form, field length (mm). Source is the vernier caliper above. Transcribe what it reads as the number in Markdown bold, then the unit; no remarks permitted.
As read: **35.4** mm
